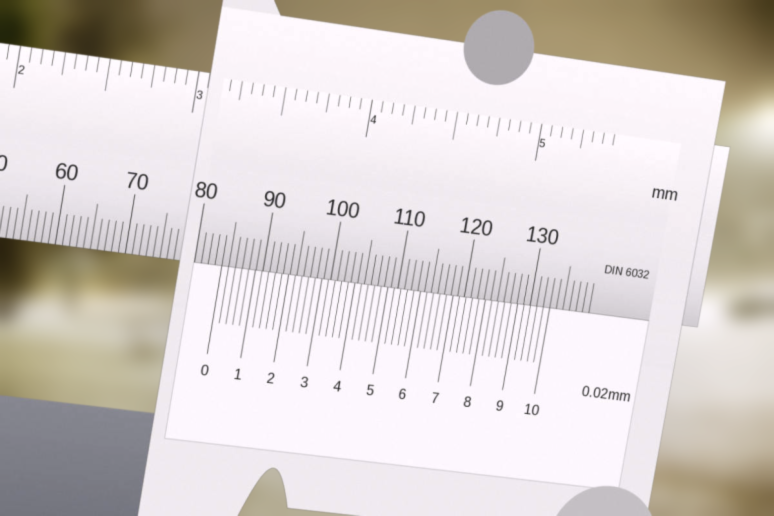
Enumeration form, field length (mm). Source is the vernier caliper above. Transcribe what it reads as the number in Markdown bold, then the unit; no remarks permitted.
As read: **84.0** mm
